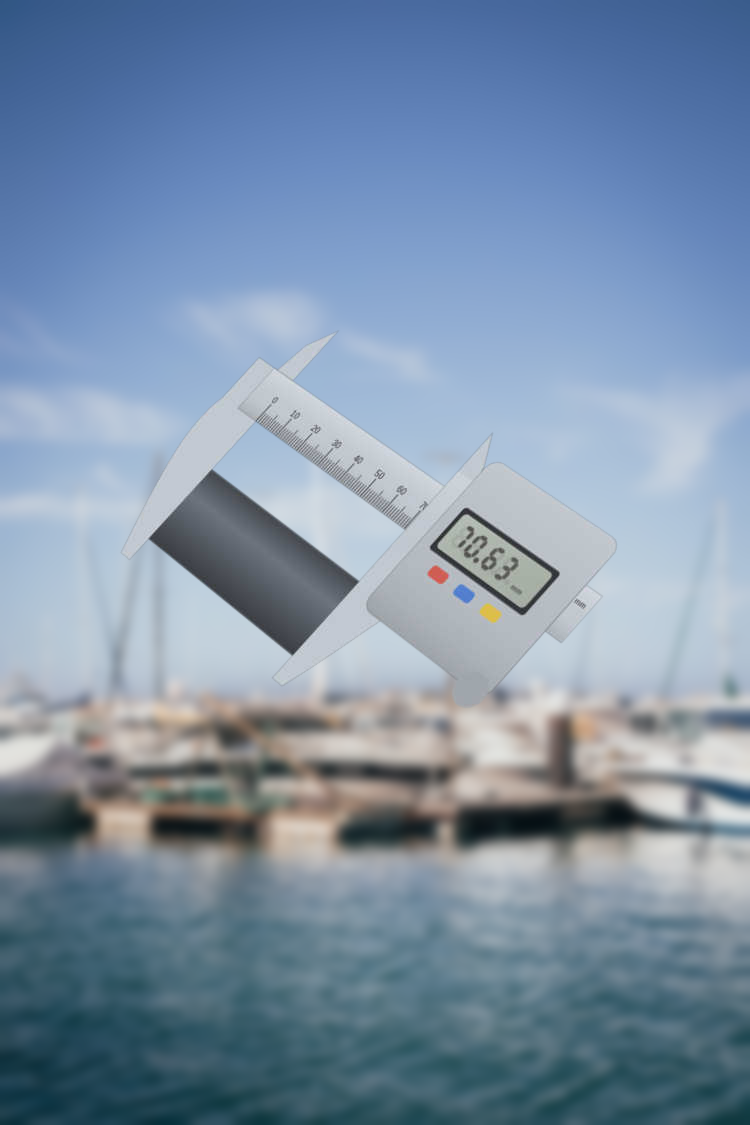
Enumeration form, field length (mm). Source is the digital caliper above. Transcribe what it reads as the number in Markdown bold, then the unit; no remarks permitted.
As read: **70.63** mm
